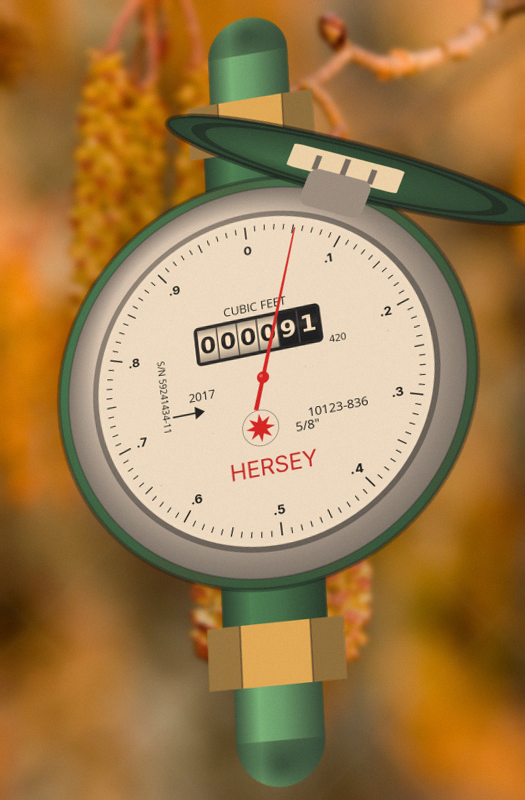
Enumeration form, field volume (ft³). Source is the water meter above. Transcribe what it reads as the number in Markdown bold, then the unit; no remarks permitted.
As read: **91.05** ft³
